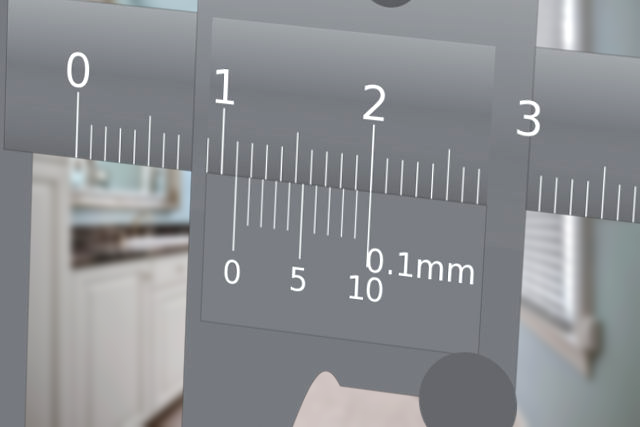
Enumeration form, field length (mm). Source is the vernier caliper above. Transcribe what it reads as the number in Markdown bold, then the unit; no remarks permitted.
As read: **11.0** mm
